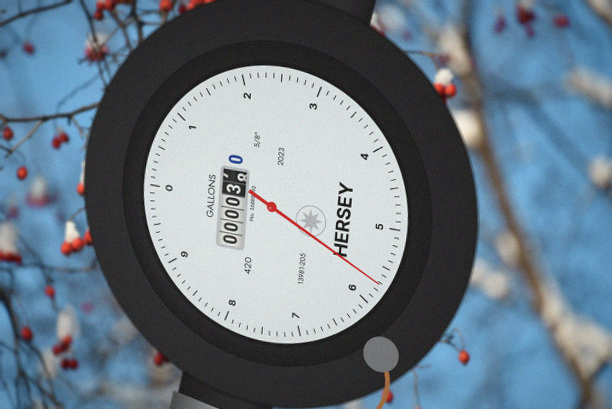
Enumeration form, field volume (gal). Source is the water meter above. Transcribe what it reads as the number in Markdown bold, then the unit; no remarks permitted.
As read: **375.7** gal
